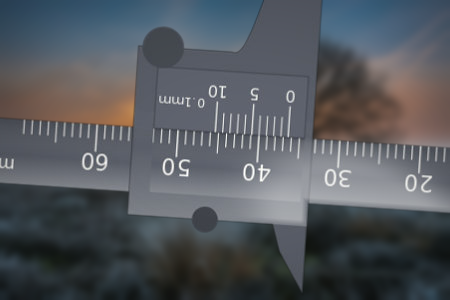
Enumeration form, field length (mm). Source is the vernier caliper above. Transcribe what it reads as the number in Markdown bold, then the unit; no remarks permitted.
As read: **36.4** mm
